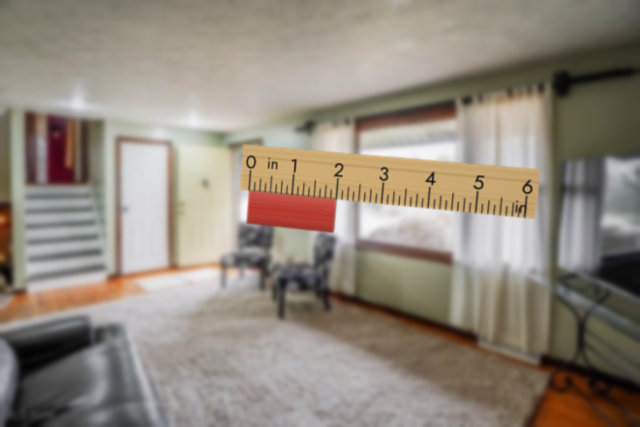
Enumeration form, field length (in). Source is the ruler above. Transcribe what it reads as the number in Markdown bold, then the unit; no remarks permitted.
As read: **2** in
